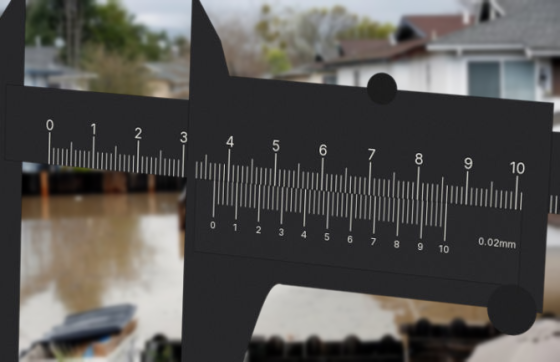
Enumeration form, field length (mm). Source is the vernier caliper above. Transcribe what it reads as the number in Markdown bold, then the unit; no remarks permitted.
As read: **37.0** mm
